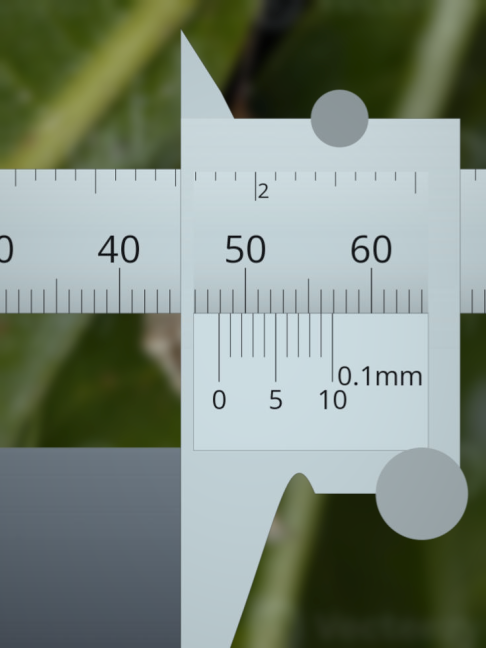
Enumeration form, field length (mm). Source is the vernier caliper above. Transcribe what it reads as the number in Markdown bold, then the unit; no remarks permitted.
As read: **47.9** mm
